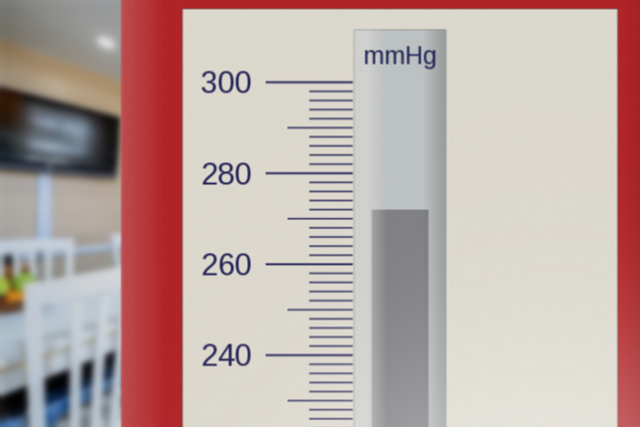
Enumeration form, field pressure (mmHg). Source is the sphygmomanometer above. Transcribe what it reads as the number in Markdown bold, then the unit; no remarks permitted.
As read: **272** mmHg
